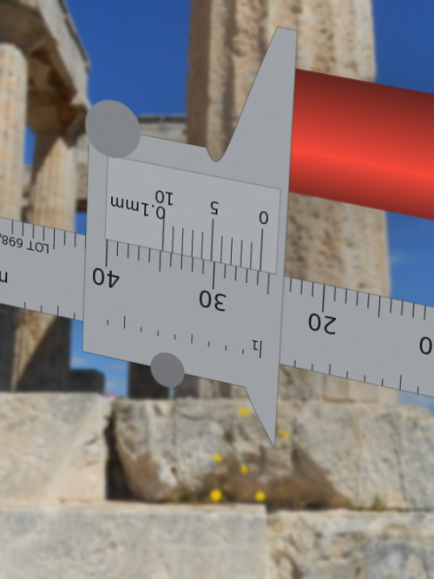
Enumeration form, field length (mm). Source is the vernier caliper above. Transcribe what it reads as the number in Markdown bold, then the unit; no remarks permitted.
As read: **25.8** mm
